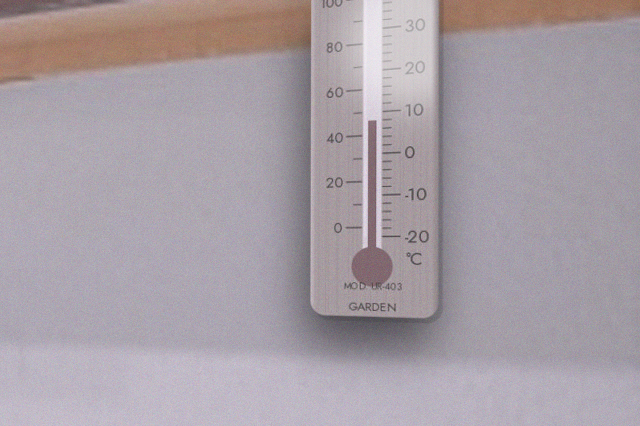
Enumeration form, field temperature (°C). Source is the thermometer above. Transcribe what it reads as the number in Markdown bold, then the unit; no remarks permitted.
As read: **8** °C
